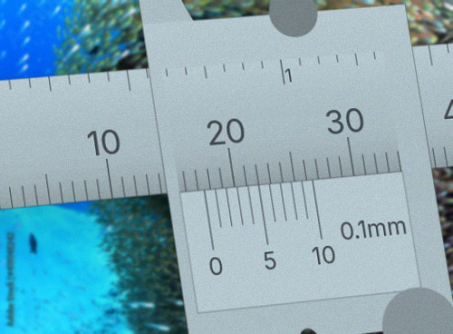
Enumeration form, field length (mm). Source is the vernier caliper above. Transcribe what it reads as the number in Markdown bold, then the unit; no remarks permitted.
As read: **17.5** mm
